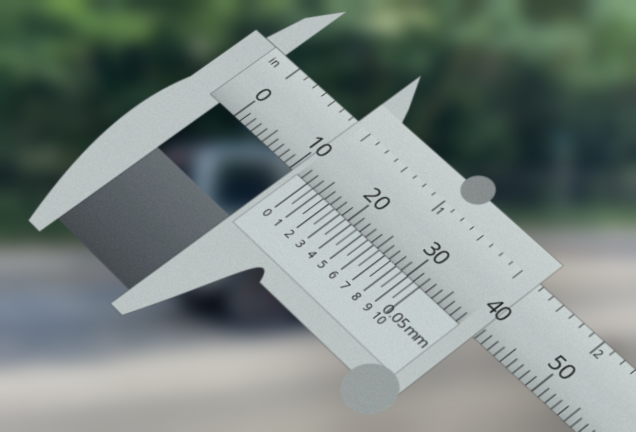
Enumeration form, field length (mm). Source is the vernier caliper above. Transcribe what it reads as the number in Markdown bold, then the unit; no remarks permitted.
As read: **13.0** mm
